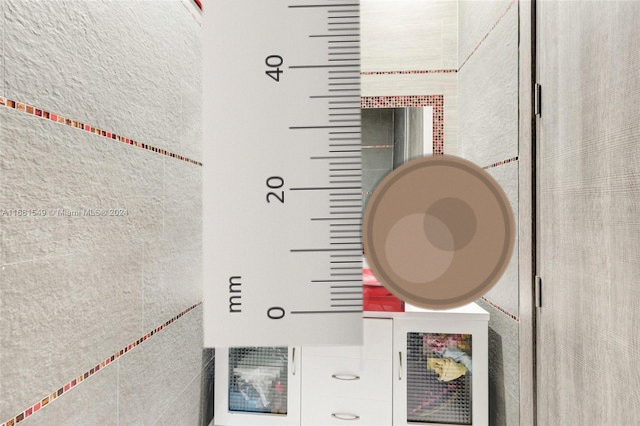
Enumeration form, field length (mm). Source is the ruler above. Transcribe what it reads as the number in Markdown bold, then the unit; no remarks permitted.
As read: **25** mm
